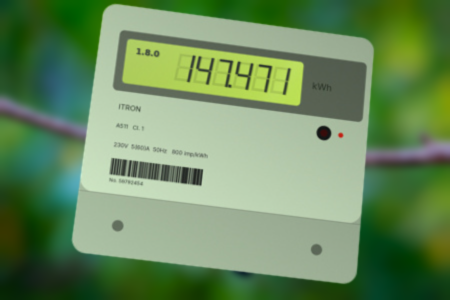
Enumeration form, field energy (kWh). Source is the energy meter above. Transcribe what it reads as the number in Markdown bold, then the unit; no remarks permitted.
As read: **147.471** kWh
